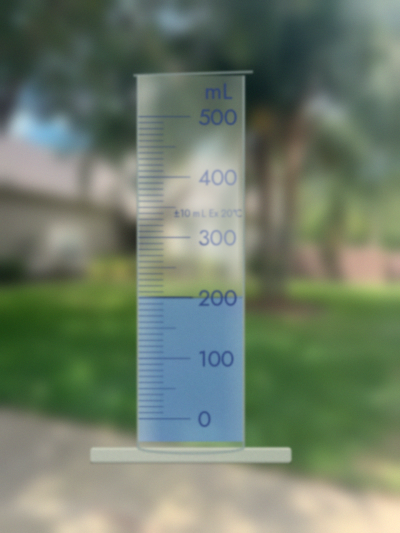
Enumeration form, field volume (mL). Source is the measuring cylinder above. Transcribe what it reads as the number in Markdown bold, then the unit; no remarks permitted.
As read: **200** mL
